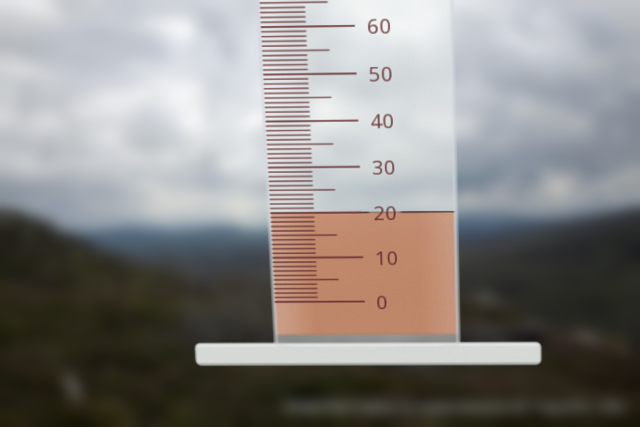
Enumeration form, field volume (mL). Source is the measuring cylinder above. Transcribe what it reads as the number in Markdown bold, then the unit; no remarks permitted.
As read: **20** mL
